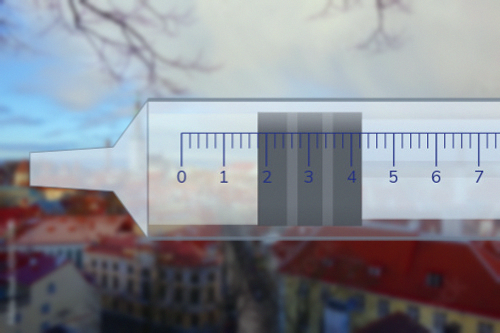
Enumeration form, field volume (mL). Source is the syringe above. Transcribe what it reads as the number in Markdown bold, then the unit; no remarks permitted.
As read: **1.8** mL
